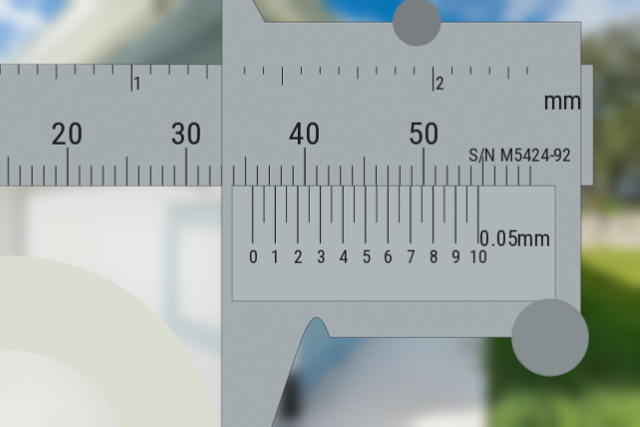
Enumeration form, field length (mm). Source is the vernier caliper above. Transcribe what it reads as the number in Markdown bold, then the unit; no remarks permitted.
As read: **35.6** mm
